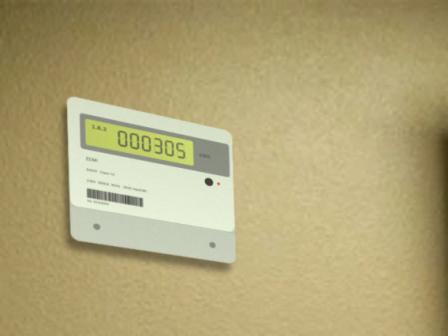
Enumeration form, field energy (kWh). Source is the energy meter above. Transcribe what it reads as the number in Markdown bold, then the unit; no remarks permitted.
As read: **305** kWh
